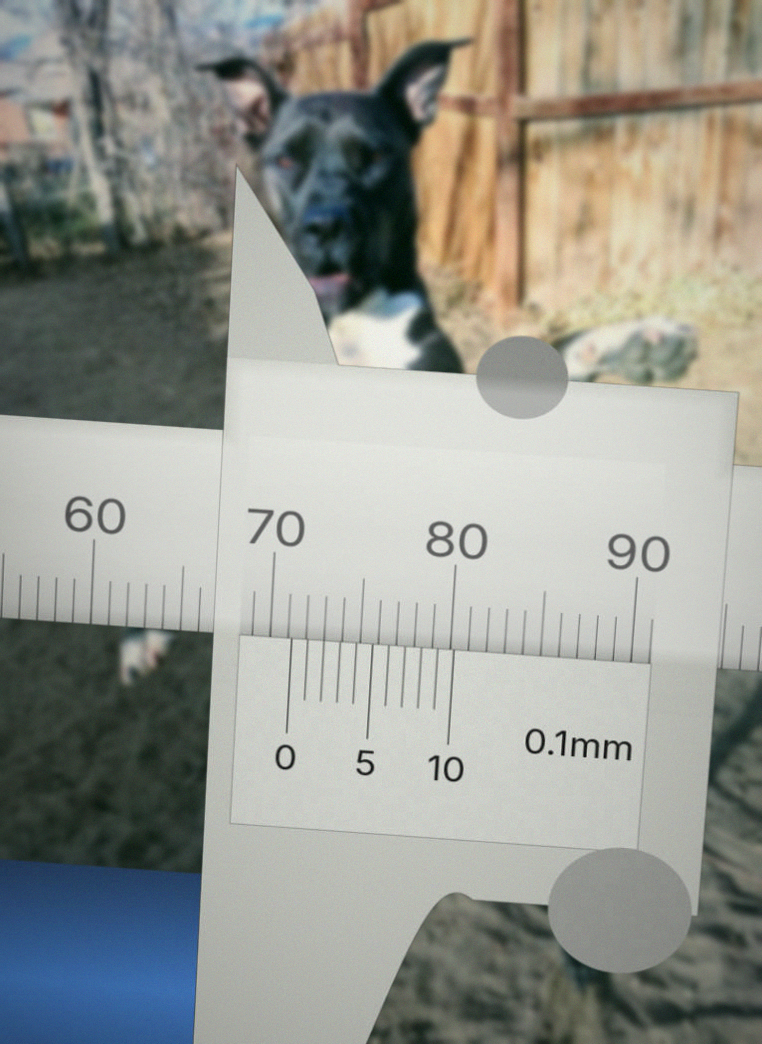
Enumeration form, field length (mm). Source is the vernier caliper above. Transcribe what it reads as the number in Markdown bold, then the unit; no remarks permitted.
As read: **71.2** mm
